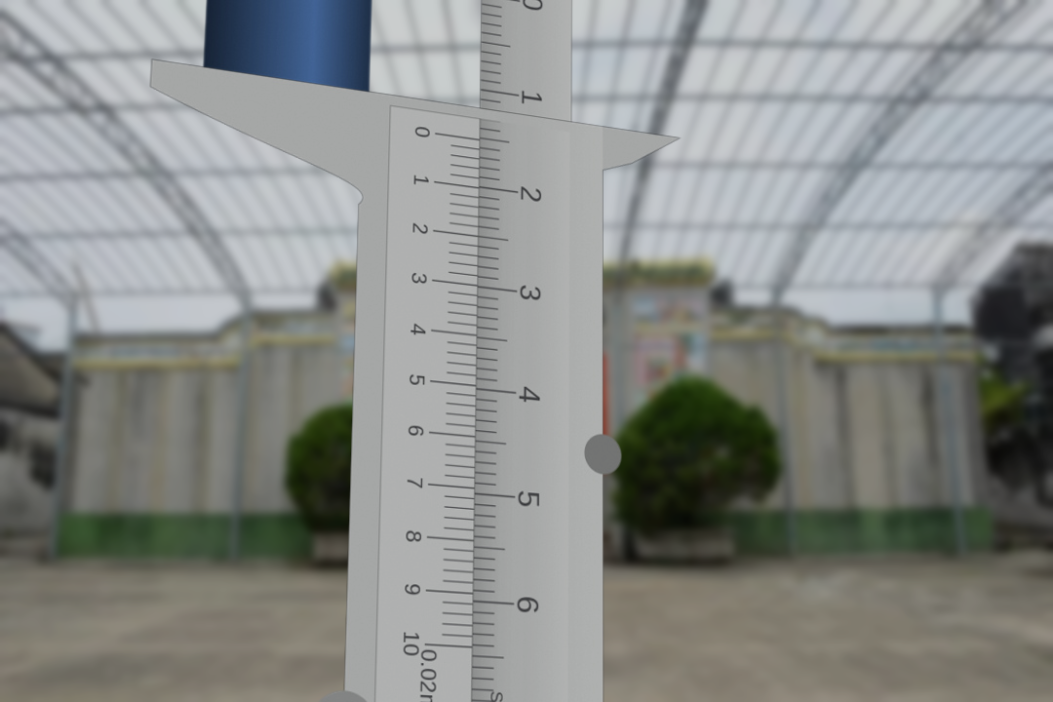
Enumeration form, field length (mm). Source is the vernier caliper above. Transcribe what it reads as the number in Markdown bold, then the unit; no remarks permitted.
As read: **15.2** mm
